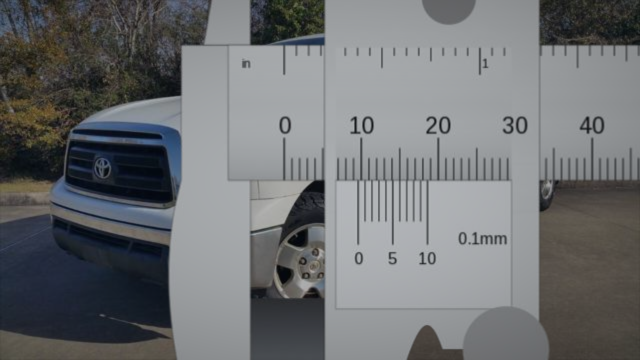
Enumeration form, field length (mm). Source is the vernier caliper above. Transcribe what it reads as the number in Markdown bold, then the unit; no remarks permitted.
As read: **9.6** mm
